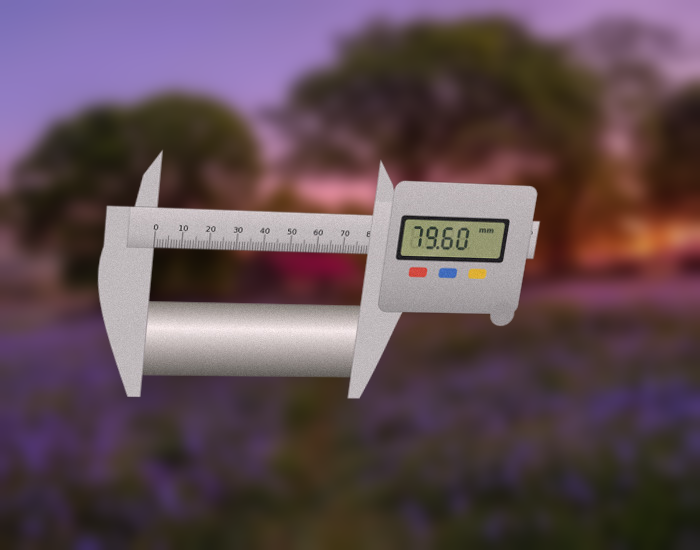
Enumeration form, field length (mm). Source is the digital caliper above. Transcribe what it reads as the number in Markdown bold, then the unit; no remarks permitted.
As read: **79.60** mm
